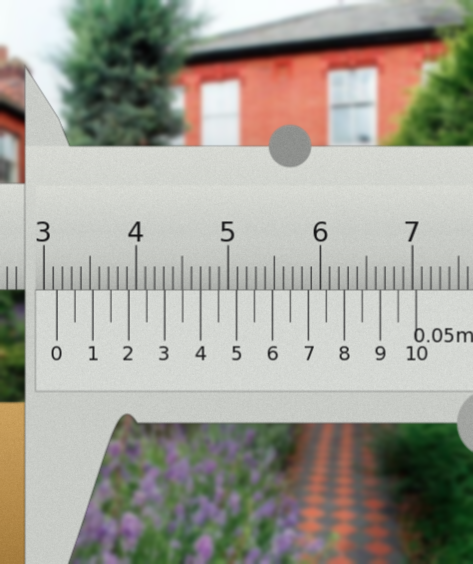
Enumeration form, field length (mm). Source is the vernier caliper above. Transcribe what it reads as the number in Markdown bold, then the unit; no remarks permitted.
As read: **31.4** mm
